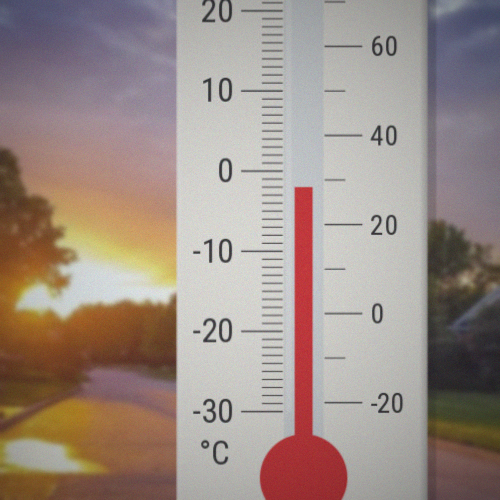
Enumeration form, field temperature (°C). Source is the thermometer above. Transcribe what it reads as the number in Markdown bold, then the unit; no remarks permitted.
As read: **-2** °C
